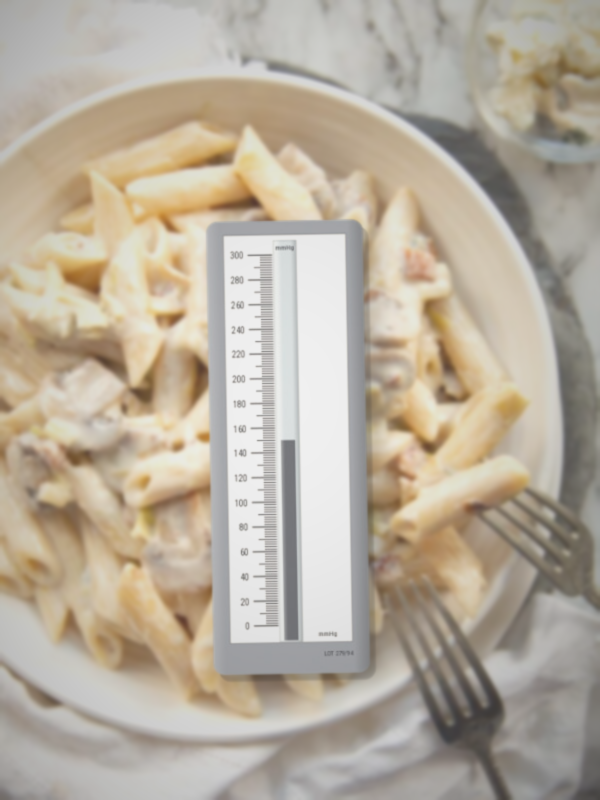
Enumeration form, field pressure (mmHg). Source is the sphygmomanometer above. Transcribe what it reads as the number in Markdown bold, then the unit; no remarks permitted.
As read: **150** mmHg
